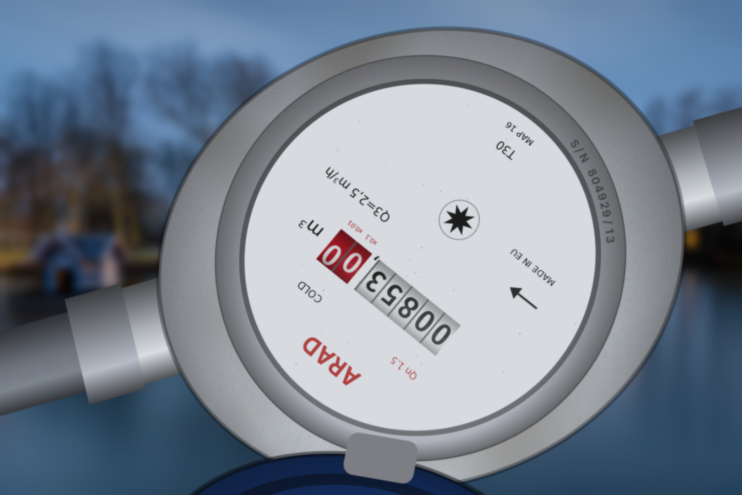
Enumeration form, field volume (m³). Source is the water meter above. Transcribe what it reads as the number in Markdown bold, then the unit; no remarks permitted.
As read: **853.00** m³
